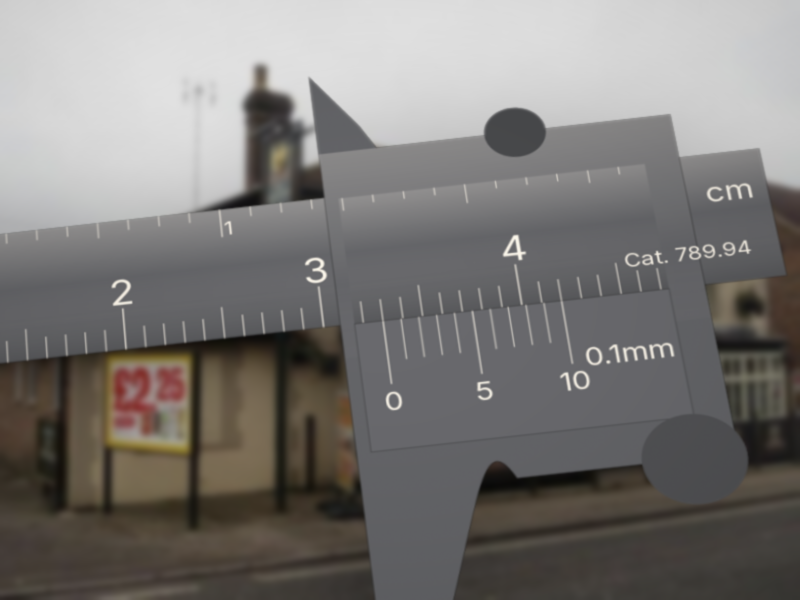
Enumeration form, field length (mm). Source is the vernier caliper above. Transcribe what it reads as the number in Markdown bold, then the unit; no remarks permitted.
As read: **33.0** mm
